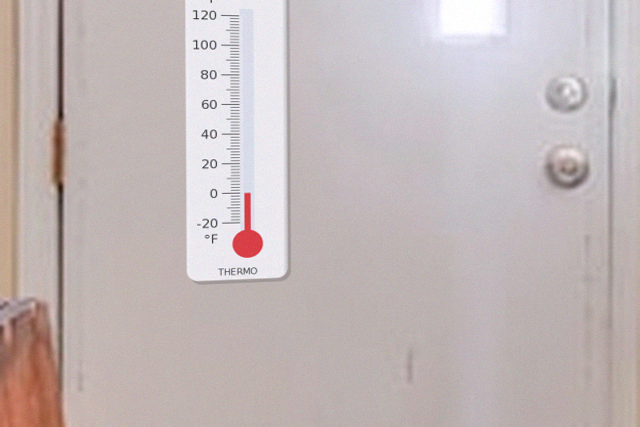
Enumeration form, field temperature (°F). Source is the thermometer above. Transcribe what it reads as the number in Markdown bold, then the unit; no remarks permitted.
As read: **0** °F
